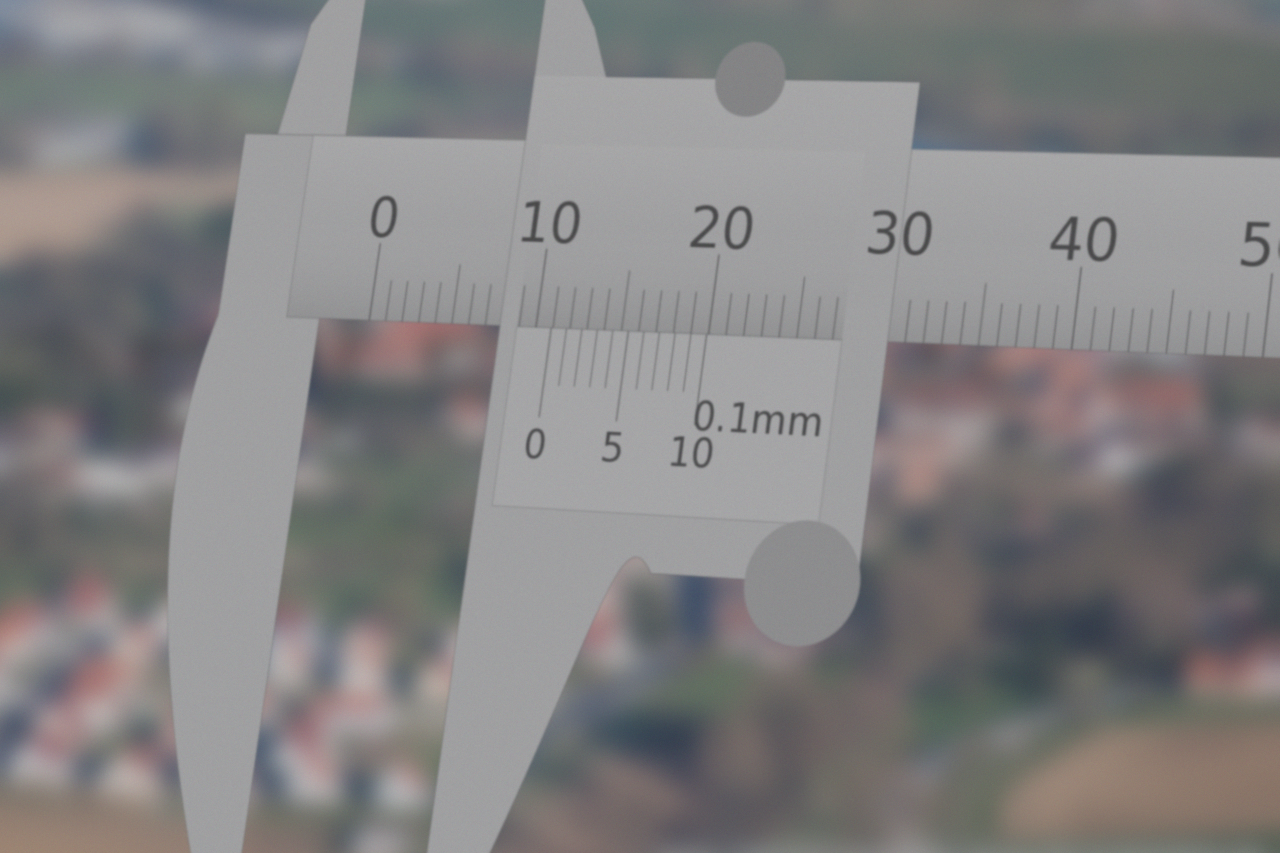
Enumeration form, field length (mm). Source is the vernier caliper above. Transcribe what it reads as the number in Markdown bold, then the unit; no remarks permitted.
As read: **10.9** mm
